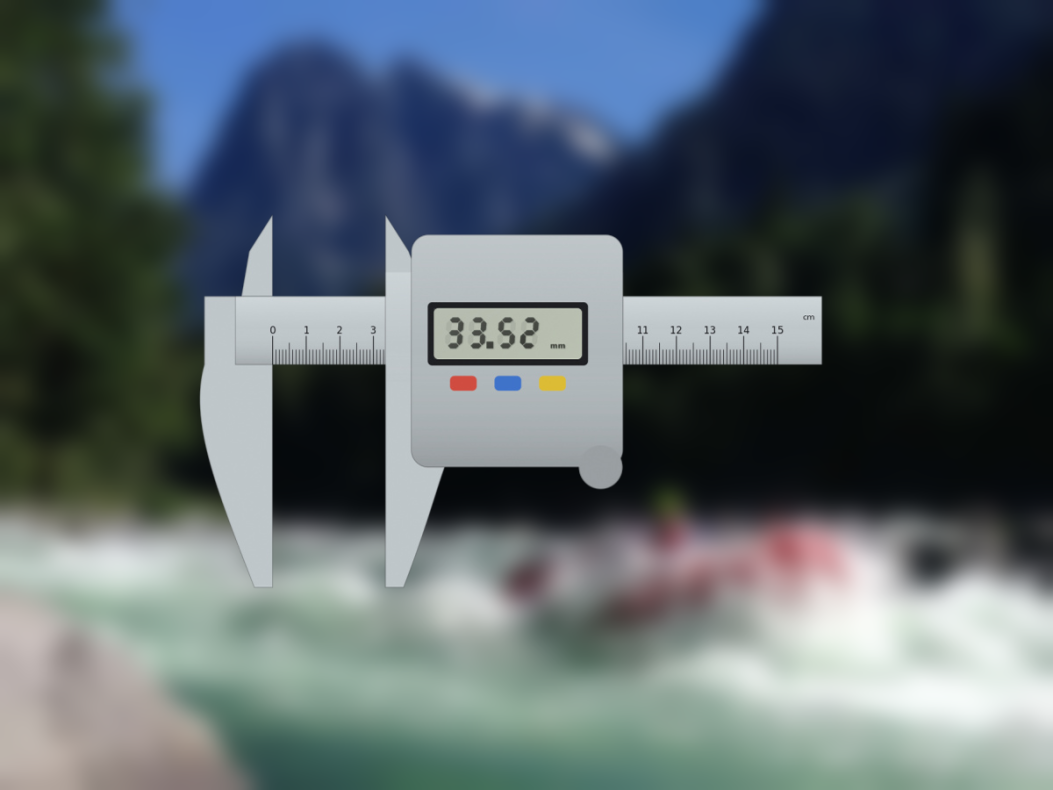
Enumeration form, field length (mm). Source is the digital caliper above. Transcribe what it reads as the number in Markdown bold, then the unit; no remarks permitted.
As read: **33.52** mm
